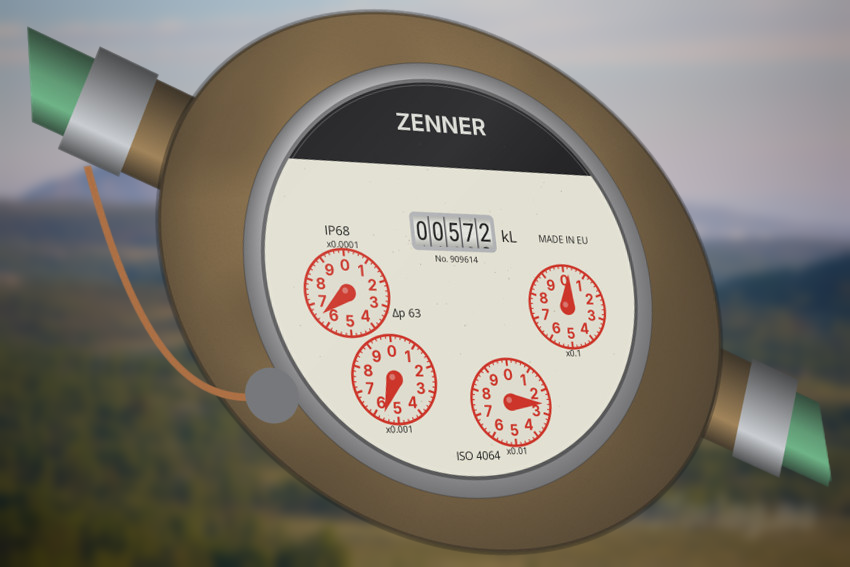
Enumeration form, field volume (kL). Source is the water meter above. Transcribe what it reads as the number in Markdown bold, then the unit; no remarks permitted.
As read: **572.0256** kL
